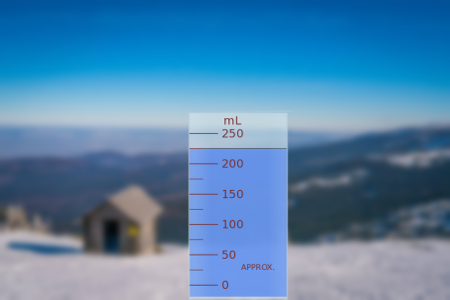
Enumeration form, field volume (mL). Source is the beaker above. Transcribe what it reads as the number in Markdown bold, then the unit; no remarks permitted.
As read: **225** mL
